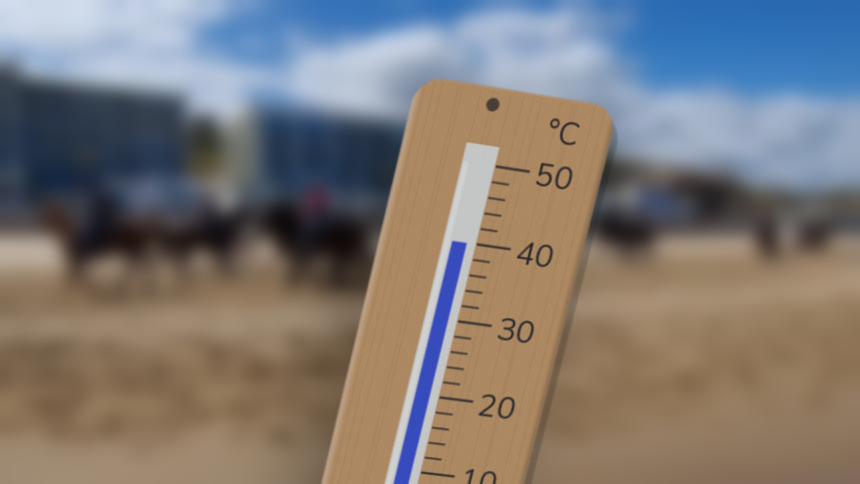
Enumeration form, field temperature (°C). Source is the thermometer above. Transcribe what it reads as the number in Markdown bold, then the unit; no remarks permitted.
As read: **40** °C
